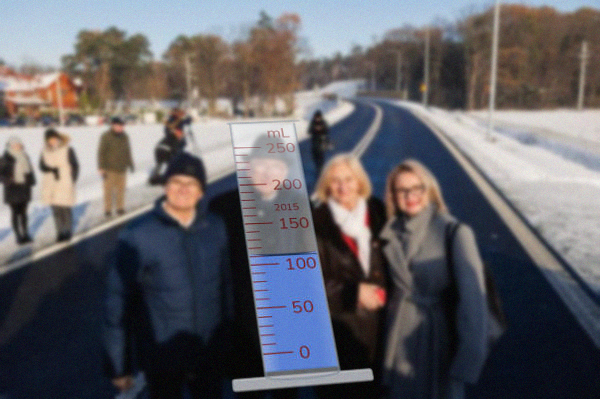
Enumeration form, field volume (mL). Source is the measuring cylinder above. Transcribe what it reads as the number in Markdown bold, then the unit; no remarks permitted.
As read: **110** mL
